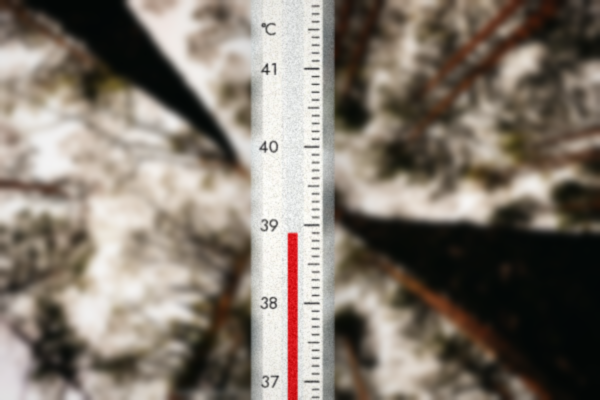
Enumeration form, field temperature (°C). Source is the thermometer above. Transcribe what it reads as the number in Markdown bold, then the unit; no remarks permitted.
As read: **38.9** °C
